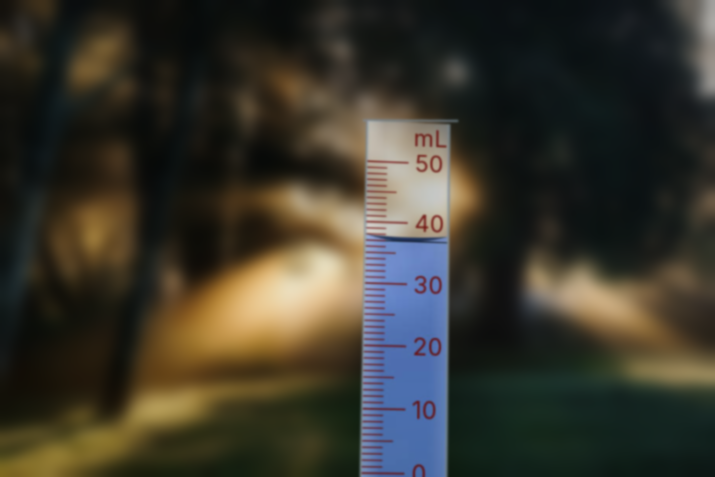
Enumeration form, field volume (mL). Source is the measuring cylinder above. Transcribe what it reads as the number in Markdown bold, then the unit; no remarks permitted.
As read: **37** mL
